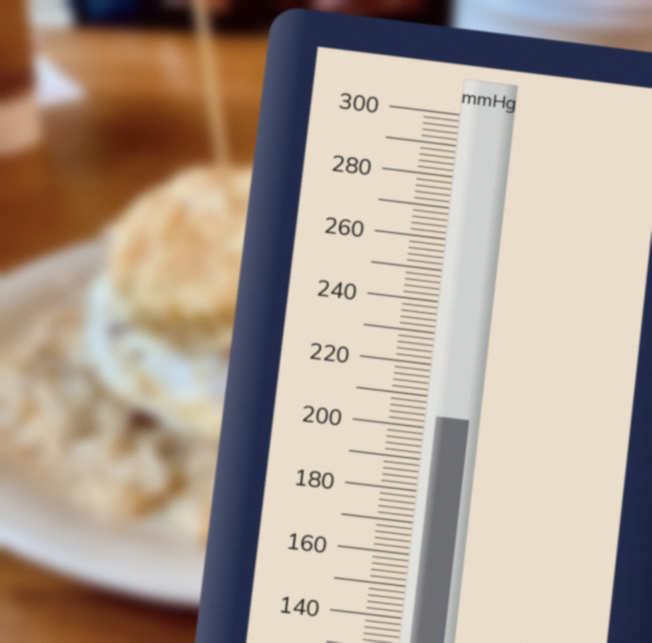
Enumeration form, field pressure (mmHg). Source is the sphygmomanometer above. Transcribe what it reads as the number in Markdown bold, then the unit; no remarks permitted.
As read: **204** mmHg
